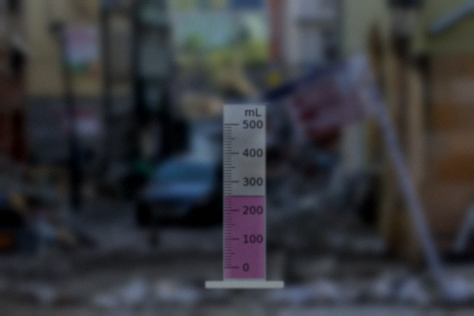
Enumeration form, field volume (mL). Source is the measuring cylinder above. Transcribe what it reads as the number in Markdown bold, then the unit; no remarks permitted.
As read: **250** mL
